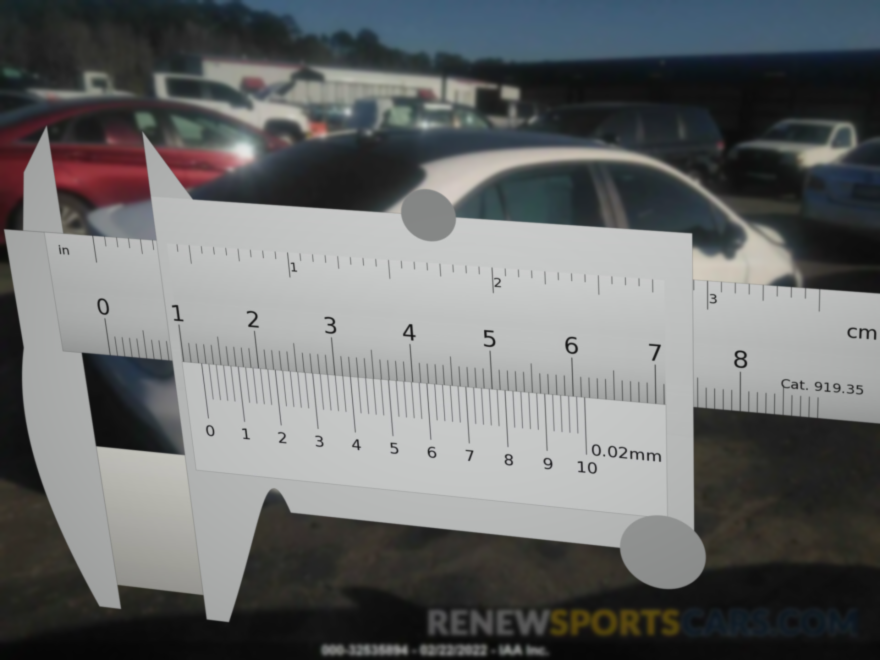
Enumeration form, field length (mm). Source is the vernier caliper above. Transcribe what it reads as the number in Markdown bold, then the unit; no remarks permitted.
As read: **12.4** mm
